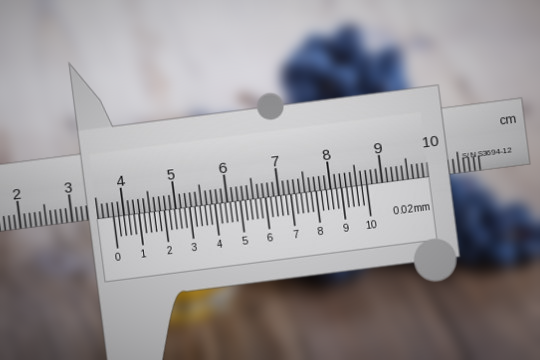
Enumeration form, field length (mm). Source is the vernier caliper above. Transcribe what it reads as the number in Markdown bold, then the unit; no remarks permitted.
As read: **38.0** mm
